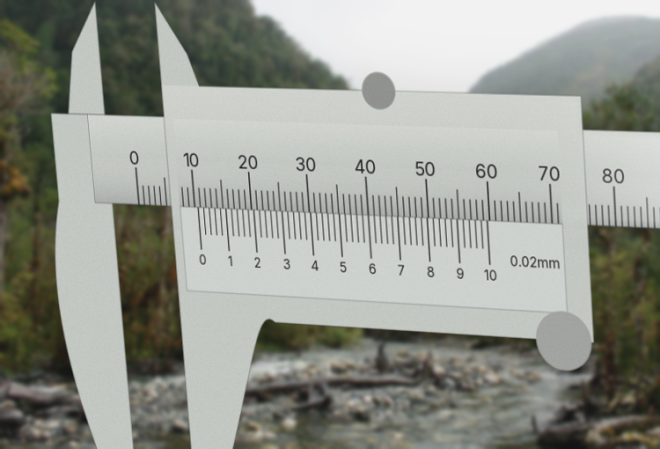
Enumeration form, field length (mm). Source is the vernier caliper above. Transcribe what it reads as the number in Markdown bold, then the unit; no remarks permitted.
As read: **10.6** mm
